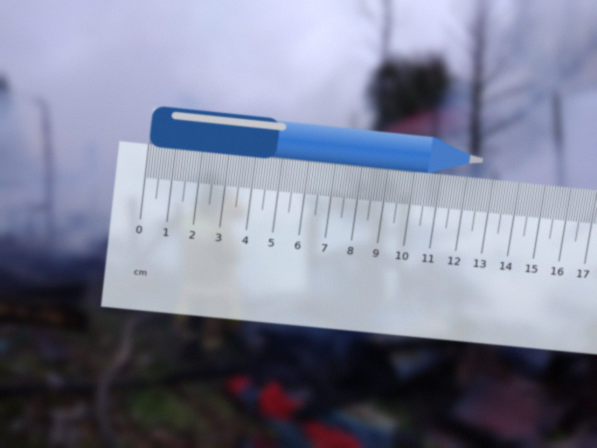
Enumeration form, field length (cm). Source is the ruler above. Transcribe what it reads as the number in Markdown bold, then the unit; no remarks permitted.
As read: **12.5** cm
